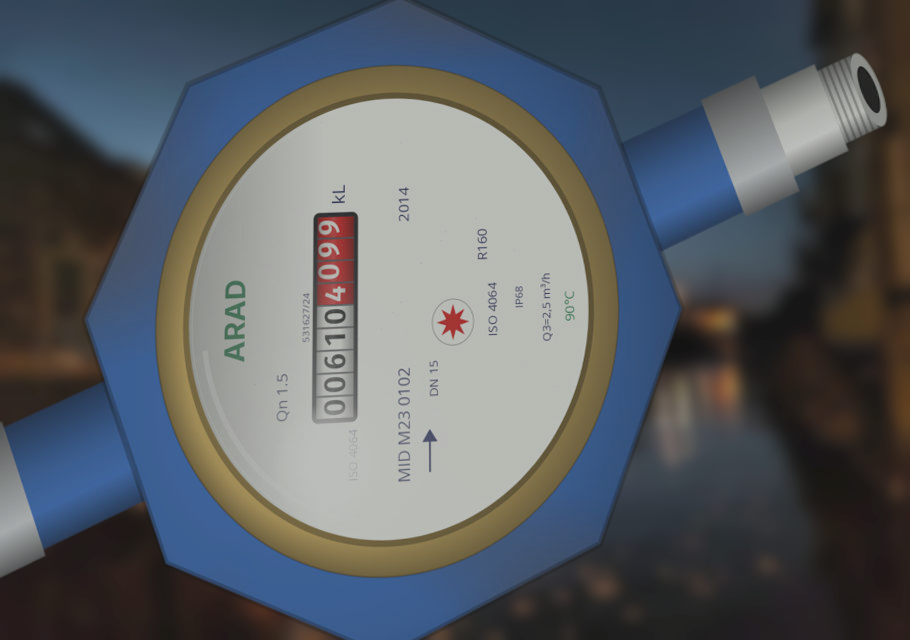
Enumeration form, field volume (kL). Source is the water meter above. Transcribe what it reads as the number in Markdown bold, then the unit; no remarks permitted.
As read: **610.4099** kL
